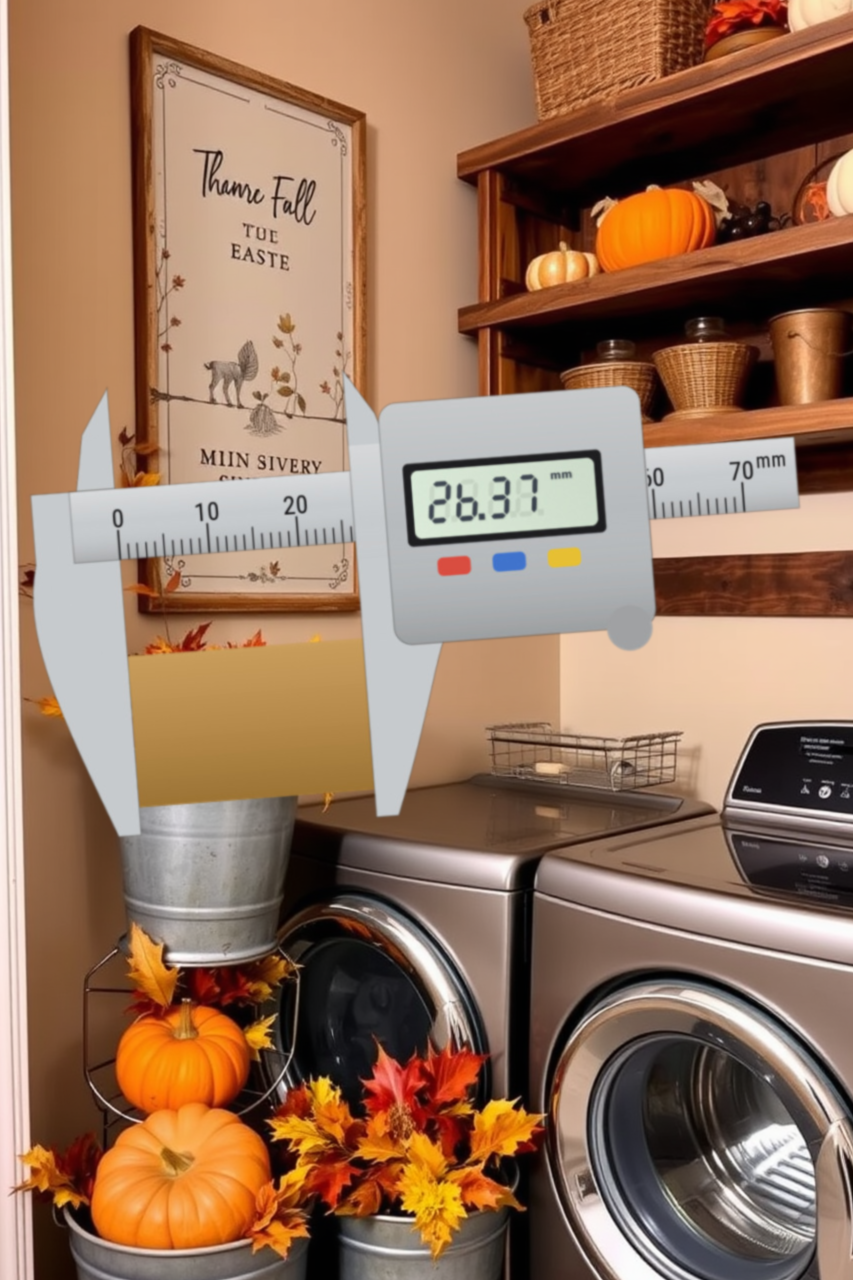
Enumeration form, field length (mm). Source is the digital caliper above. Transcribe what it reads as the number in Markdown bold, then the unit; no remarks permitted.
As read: **26.37** mm
